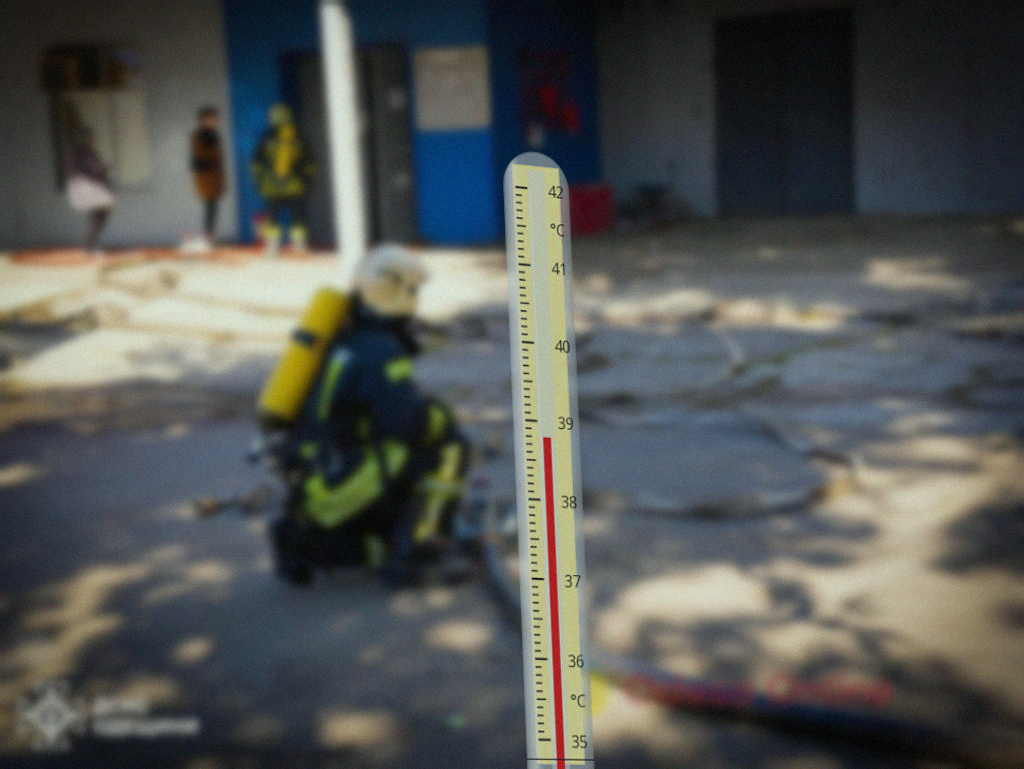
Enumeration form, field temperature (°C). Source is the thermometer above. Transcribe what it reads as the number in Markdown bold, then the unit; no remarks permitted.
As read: **38.8** °C
